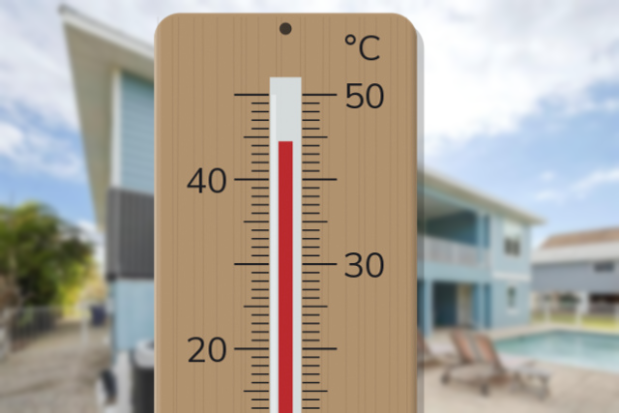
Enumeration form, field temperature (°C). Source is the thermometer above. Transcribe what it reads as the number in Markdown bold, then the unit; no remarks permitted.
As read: **44.5** °C
